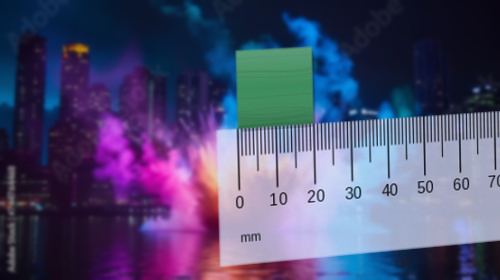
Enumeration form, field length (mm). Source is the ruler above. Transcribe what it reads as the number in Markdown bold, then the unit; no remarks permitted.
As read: **20** mm
